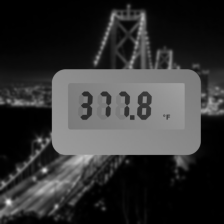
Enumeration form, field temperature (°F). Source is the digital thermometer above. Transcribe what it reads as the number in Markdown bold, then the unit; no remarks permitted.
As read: **377.8** °F
